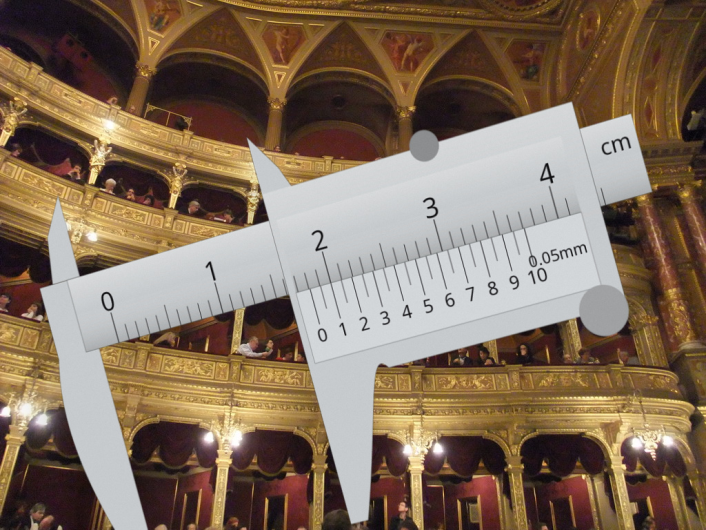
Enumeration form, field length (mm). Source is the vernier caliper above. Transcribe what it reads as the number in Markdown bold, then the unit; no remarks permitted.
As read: **18.1** mm
